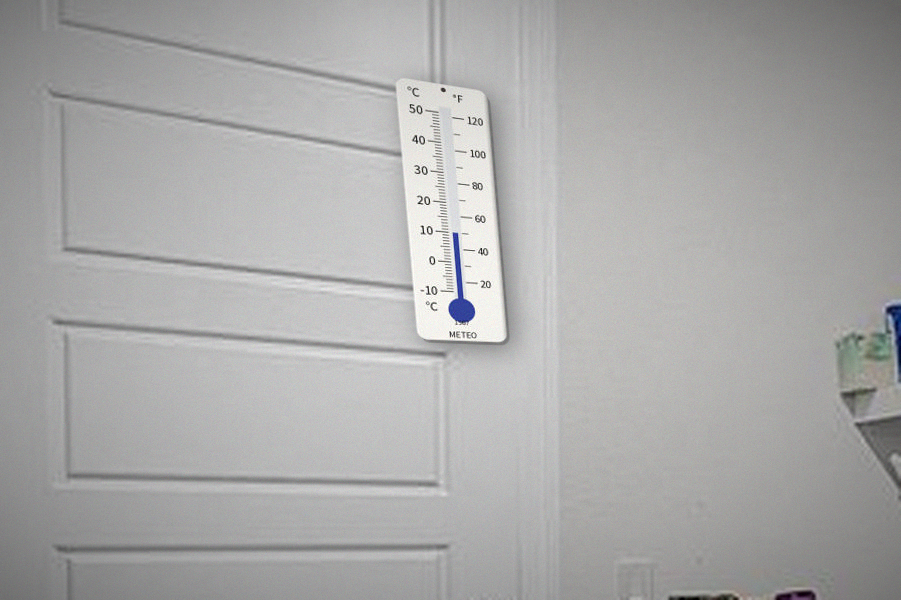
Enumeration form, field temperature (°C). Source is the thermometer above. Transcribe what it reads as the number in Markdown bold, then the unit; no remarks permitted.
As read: **10** °C
